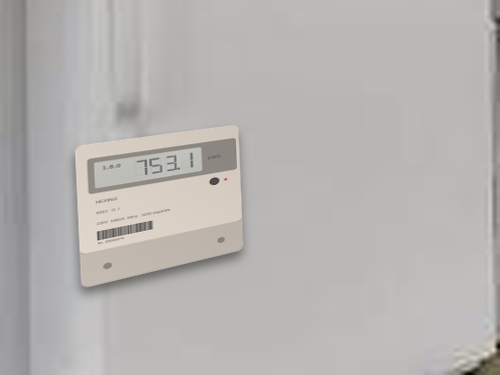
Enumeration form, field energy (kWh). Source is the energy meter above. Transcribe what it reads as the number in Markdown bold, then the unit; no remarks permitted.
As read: **753.1** kWh
